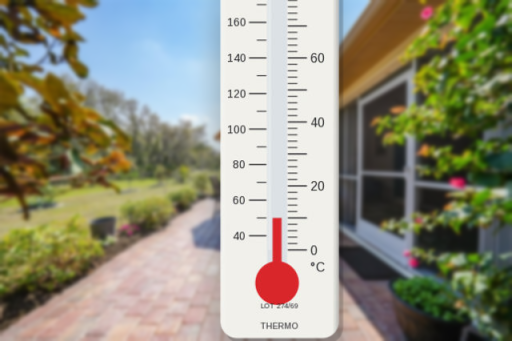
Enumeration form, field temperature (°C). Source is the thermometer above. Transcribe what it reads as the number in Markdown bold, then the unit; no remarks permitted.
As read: **10** °C
